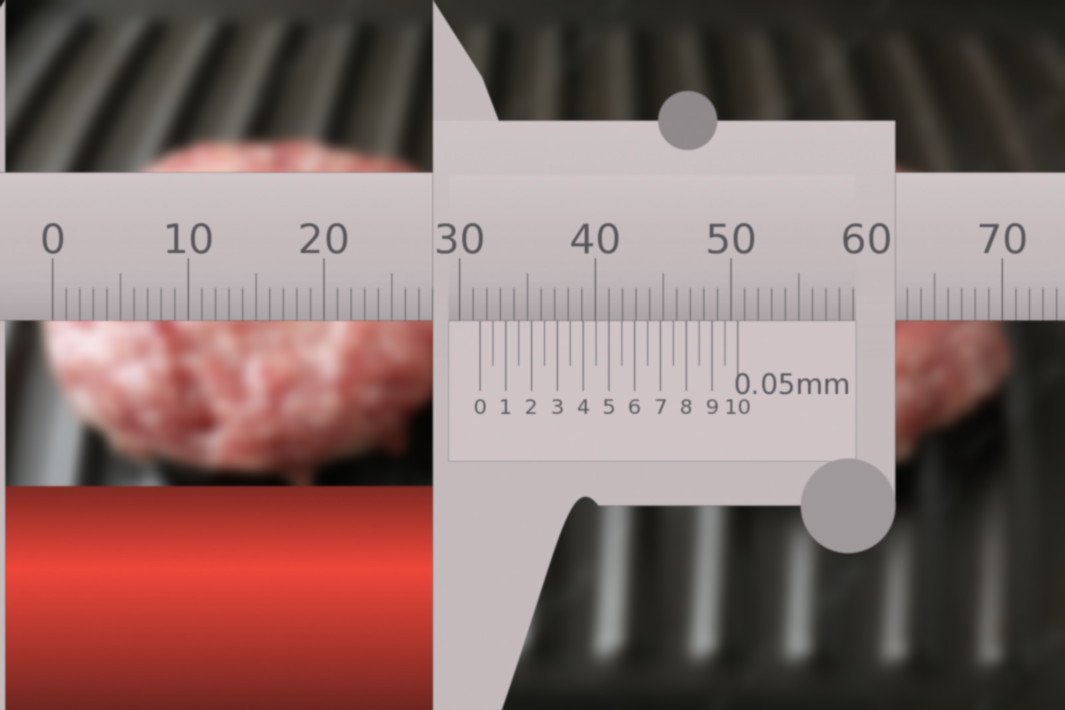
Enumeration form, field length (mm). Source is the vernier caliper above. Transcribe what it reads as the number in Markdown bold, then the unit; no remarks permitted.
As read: **31.5** mm
